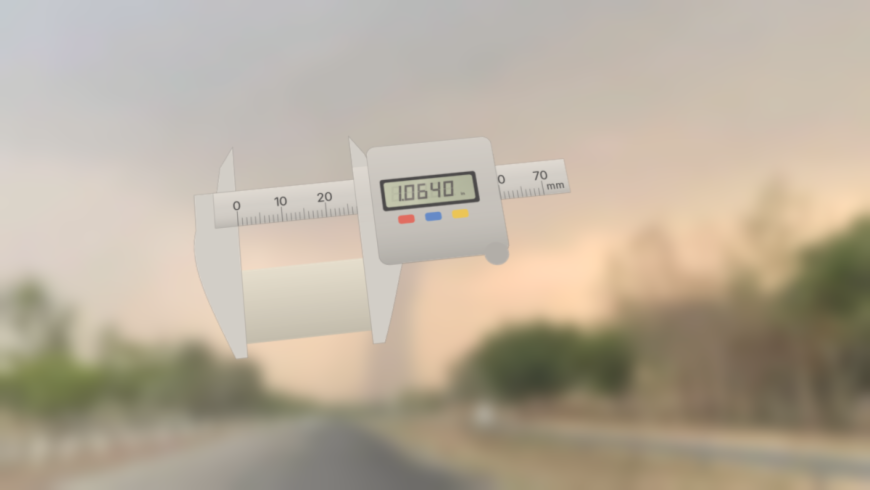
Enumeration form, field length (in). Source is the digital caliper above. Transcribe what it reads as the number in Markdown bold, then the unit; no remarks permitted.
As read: **1.0640** in
